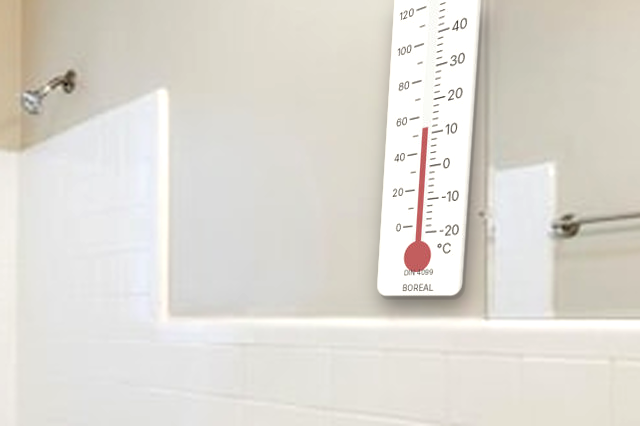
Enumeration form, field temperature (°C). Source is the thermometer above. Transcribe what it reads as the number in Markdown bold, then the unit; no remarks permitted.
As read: **12** °C
